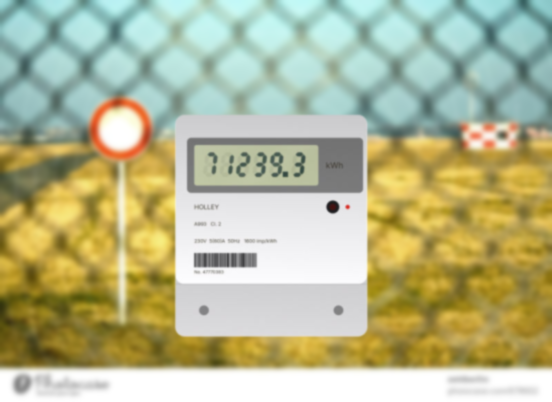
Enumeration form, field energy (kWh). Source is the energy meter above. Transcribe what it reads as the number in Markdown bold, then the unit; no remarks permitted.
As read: **71239.3** kWh
